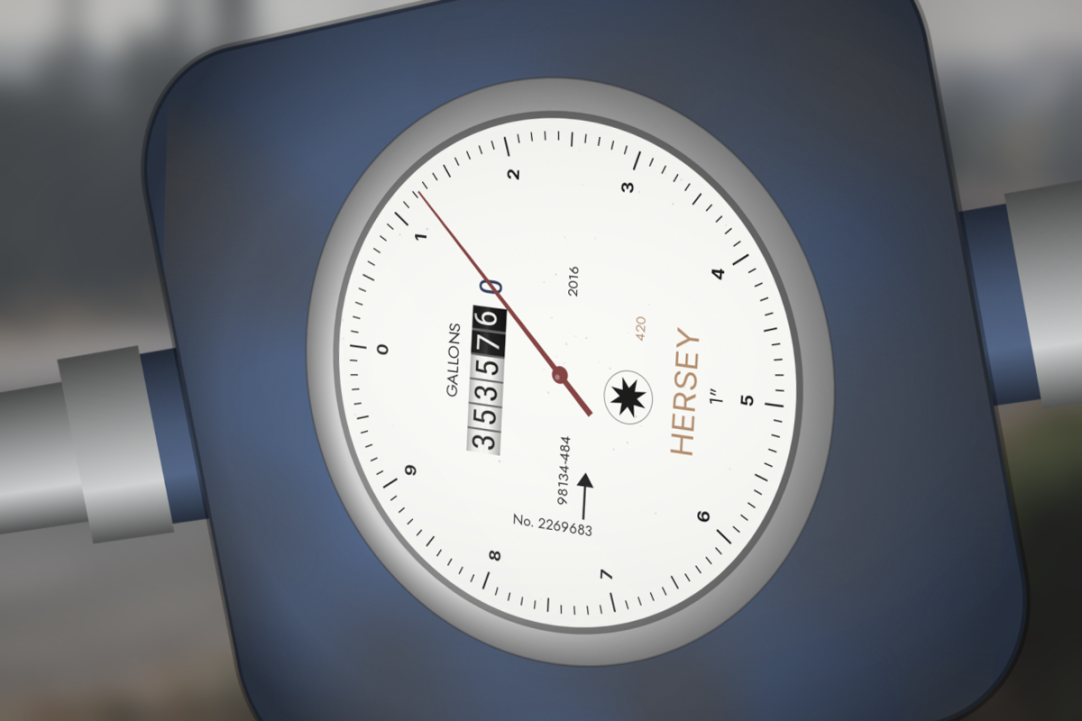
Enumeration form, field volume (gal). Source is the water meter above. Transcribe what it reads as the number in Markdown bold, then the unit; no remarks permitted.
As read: **3535761.2** gal
